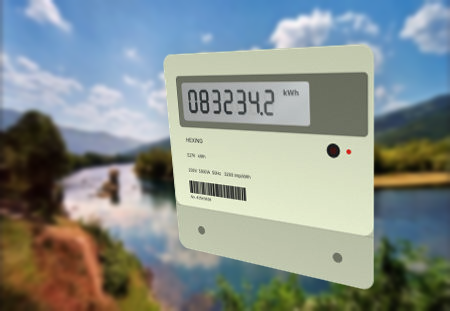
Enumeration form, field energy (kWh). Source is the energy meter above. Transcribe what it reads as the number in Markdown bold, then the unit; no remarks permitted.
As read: **83234.2** kWh
